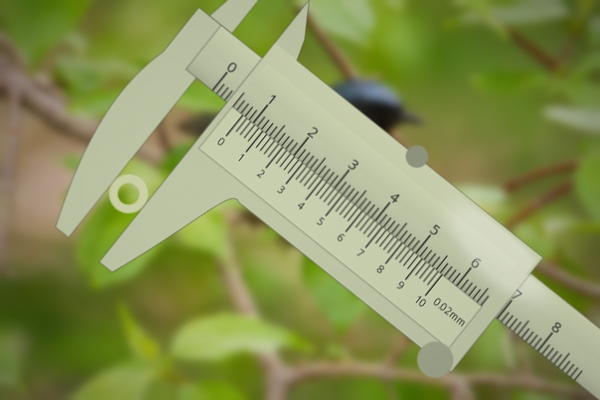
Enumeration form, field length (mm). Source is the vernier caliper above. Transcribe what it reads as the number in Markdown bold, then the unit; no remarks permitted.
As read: **7.5** mm
